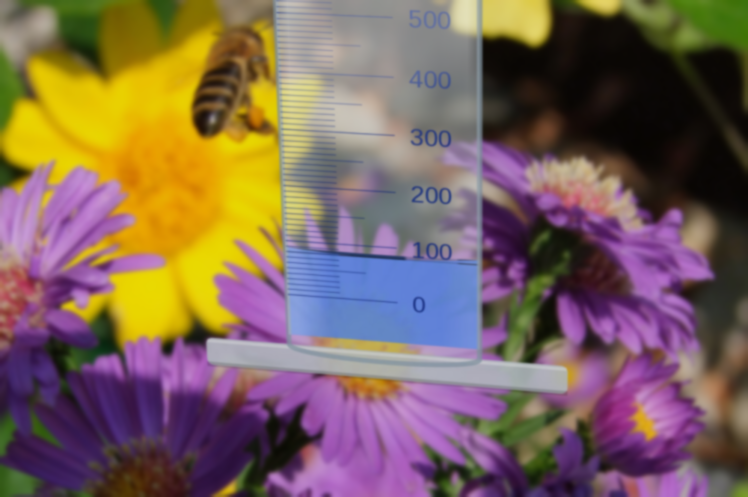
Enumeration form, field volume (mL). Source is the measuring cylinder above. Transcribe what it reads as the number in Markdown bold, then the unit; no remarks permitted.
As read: **80** mL
